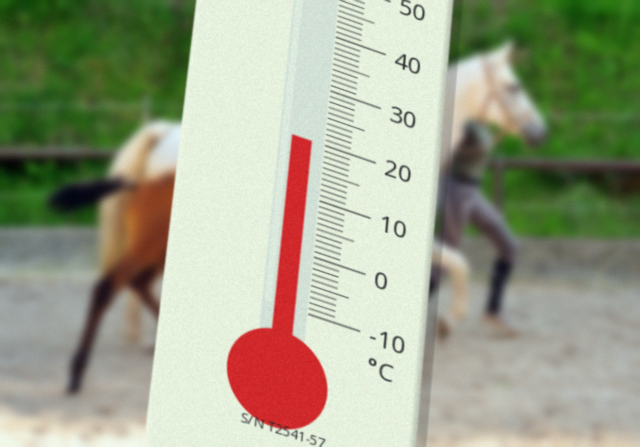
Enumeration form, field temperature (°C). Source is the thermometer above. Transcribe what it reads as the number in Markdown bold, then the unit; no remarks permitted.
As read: **20** °C
